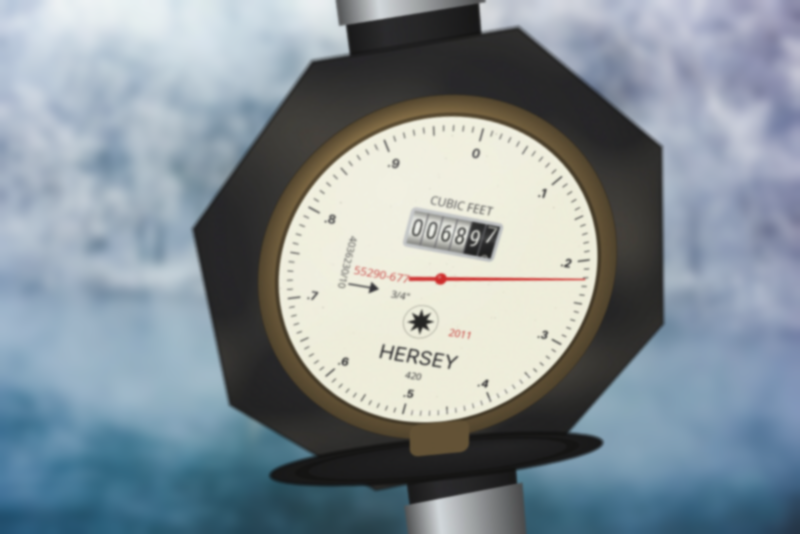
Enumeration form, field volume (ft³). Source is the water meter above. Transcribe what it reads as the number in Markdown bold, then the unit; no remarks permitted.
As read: **6897.22** ft³
